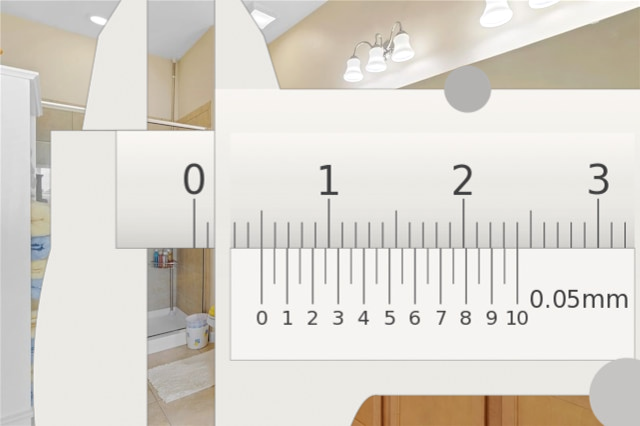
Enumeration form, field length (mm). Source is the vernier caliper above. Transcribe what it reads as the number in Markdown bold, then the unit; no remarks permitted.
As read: **5.0** mm
